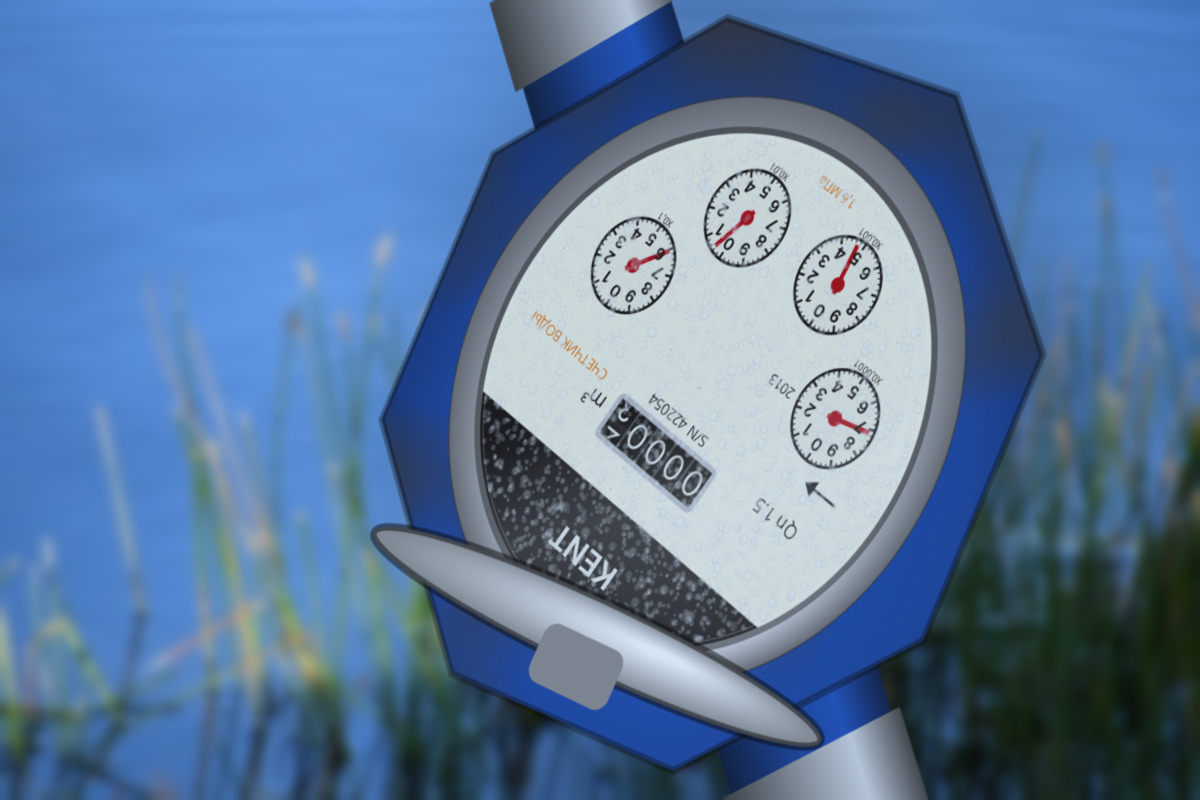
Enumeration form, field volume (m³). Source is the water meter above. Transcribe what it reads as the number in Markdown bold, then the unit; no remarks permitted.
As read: **2.6047** m³
